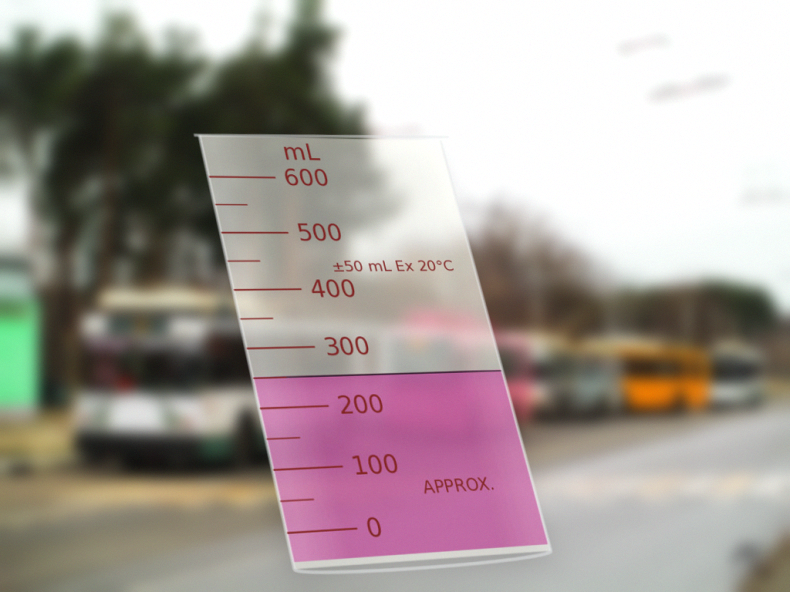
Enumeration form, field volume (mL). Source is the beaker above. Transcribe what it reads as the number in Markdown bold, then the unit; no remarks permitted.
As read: **250** mL
